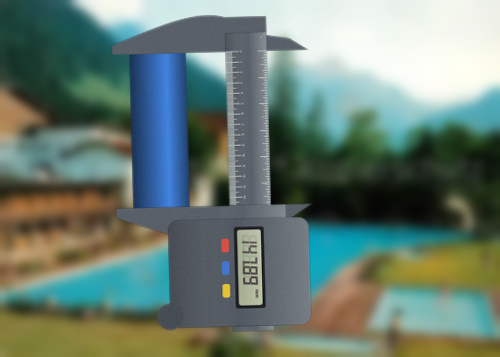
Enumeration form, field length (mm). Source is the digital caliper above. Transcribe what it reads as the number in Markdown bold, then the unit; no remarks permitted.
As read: **147.89** mm
